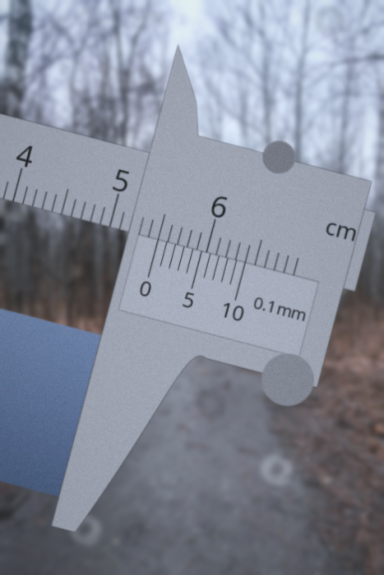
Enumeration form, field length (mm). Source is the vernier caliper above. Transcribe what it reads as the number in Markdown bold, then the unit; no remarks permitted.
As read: **55.0** mm
